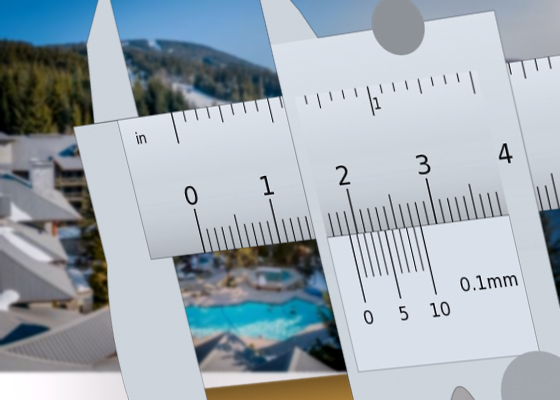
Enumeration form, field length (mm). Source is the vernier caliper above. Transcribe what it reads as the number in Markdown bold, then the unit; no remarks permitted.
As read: **19.0** mm
